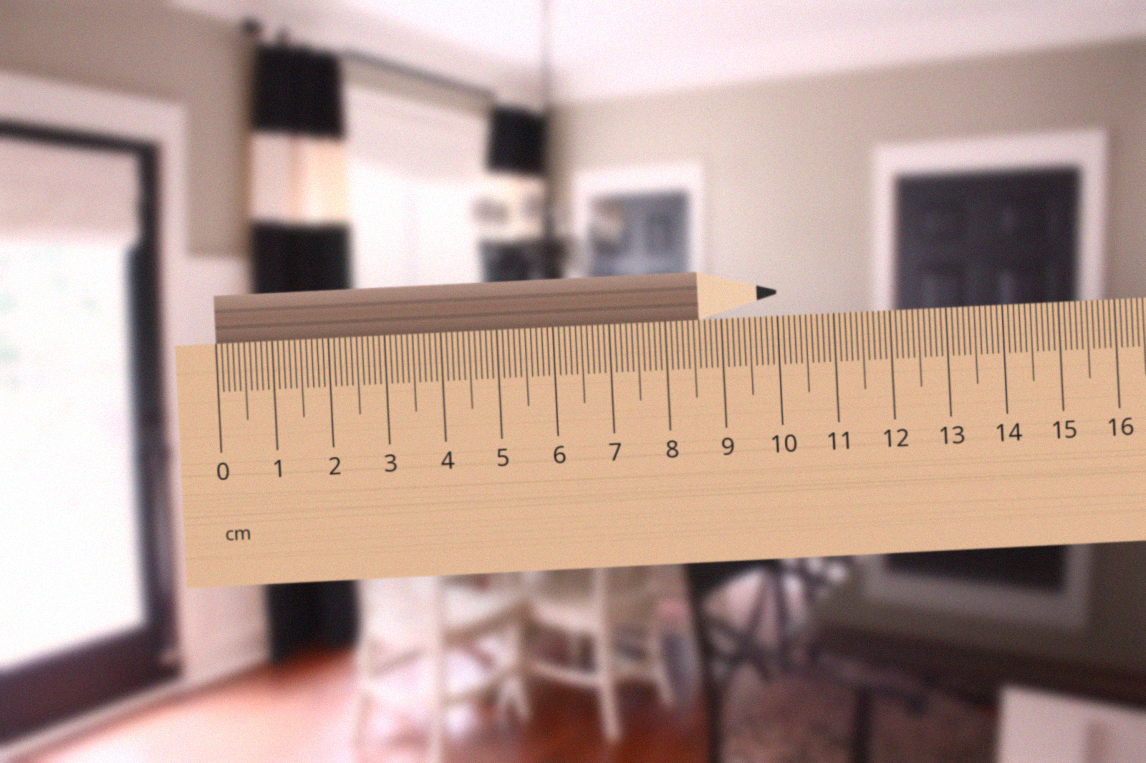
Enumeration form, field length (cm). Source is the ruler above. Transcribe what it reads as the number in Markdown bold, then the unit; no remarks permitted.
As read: **10** cm
